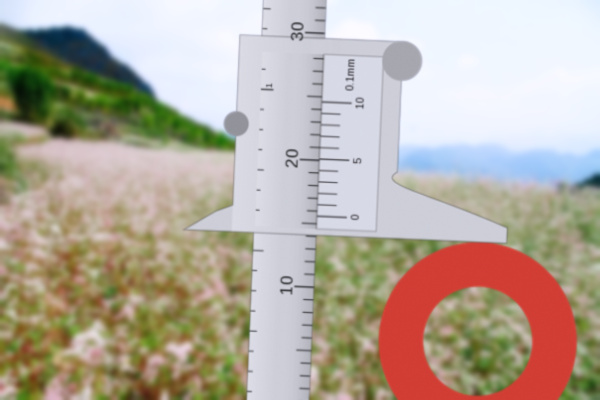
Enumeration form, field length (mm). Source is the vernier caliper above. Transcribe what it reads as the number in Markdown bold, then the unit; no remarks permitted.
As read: **15.6** mm
